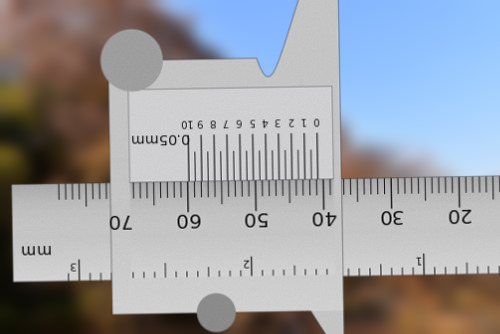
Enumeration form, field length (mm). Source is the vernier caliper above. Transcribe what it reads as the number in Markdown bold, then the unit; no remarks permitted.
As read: **40.8** mm
